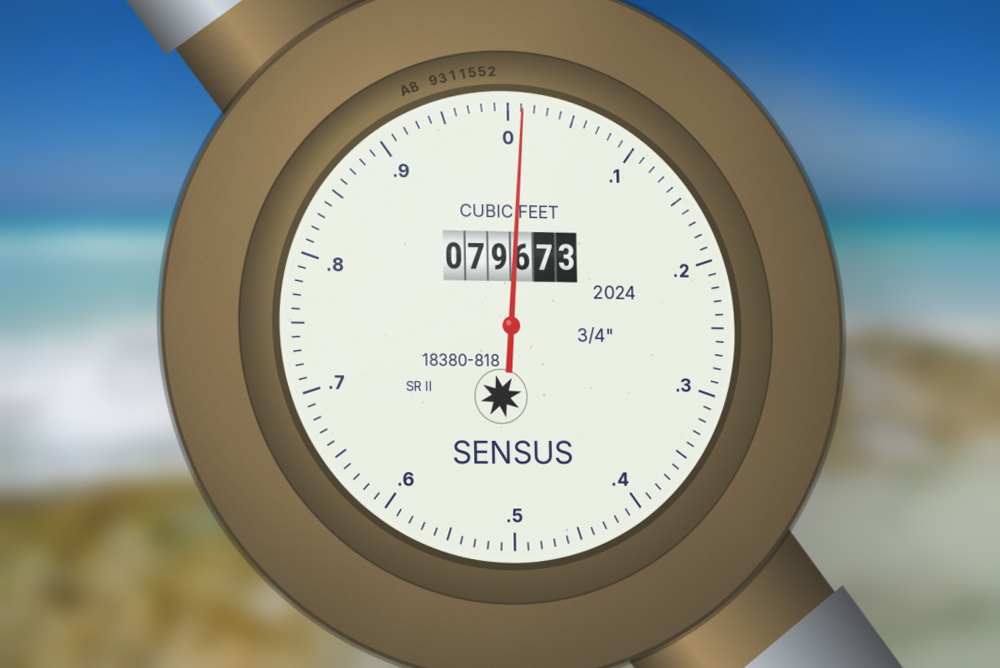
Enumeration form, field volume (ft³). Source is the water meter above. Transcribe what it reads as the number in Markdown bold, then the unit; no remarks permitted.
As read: **79673.01** ft³
